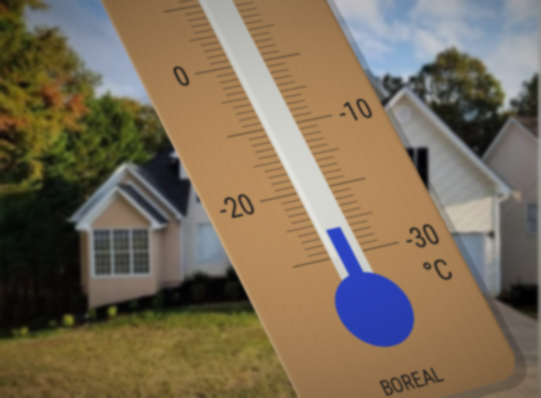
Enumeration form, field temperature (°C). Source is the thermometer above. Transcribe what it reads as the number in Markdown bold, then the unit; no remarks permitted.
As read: **-26** °C
